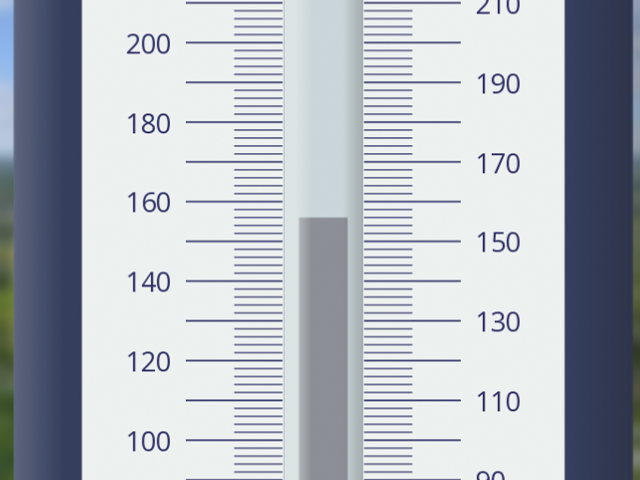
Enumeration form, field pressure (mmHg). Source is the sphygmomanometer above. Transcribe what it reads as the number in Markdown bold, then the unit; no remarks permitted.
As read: **156** mmHg
